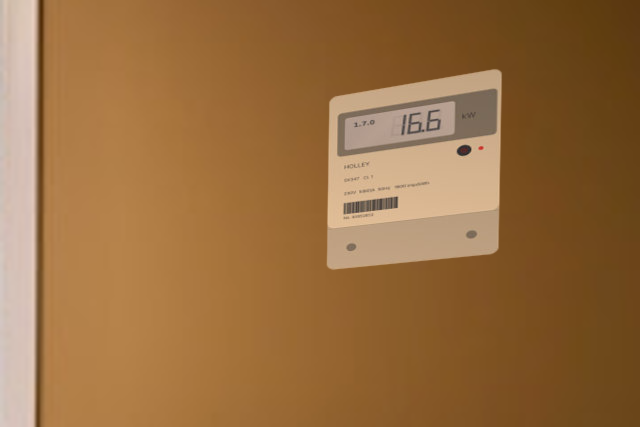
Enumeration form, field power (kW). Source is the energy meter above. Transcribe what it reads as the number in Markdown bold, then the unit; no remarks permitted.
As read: **16.6** kW
